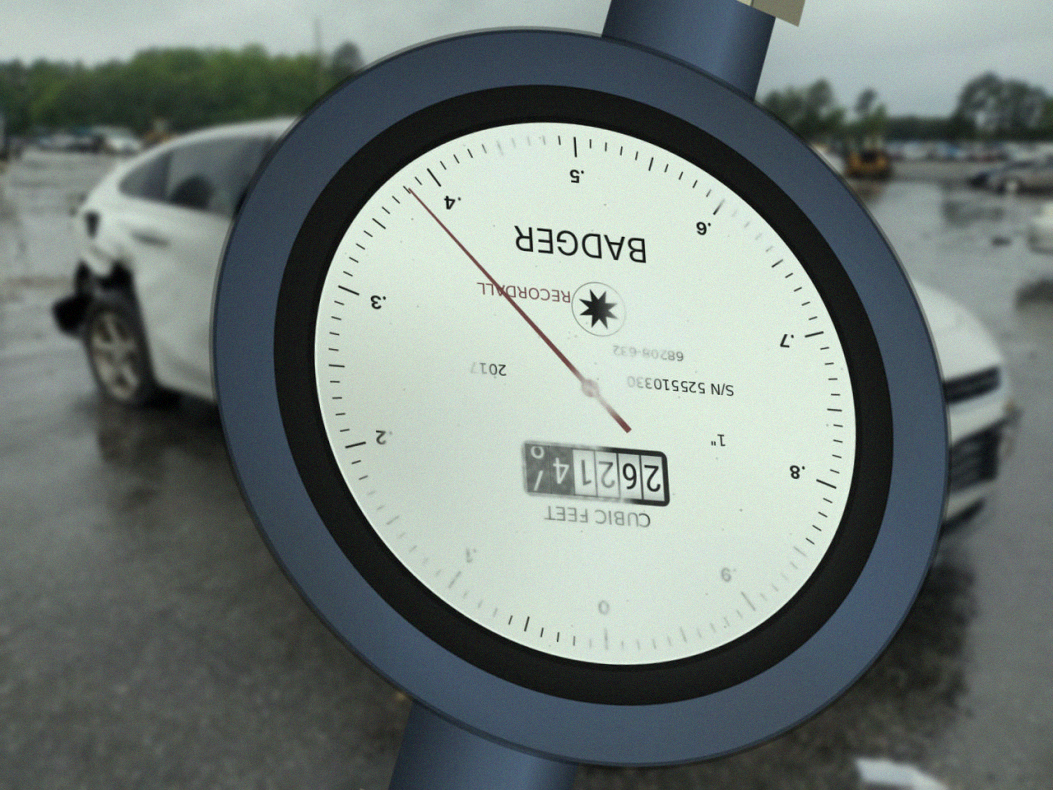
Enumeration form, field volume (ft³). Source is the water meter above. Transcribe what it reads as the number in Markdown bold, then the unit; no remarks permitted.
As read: **262147.38** ft³
